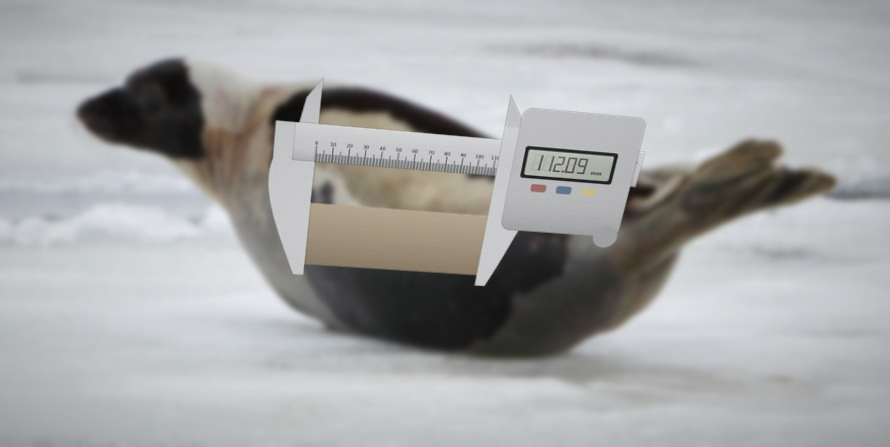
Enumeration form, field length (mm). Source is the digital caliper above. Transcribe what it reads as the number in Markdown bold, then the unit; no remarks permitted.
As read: **112.09** mm
